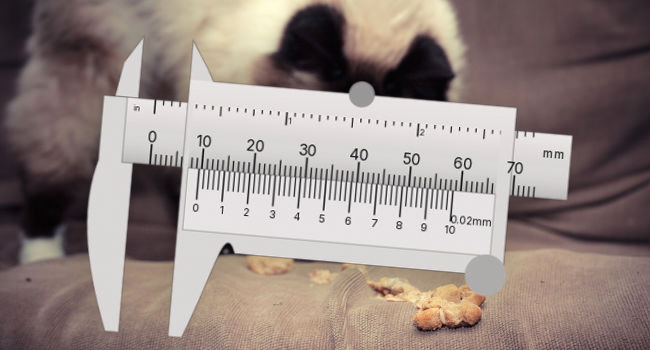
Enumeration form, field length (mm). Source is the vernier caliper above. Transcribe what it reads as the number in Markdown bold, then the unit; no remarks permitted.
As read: **9.5** mm
